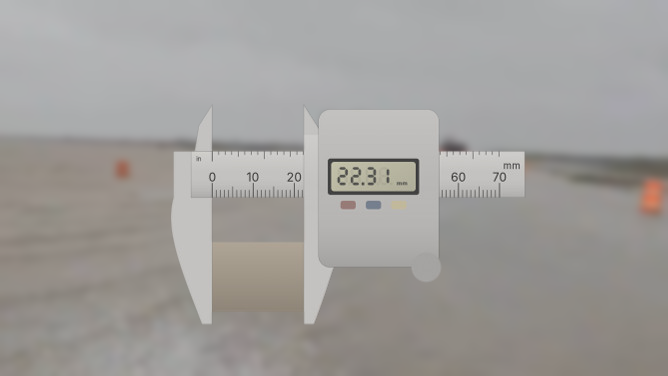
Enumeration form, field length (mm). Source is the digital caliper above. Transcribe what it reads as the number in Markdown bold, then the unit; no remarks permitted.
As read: **22.31** mm
